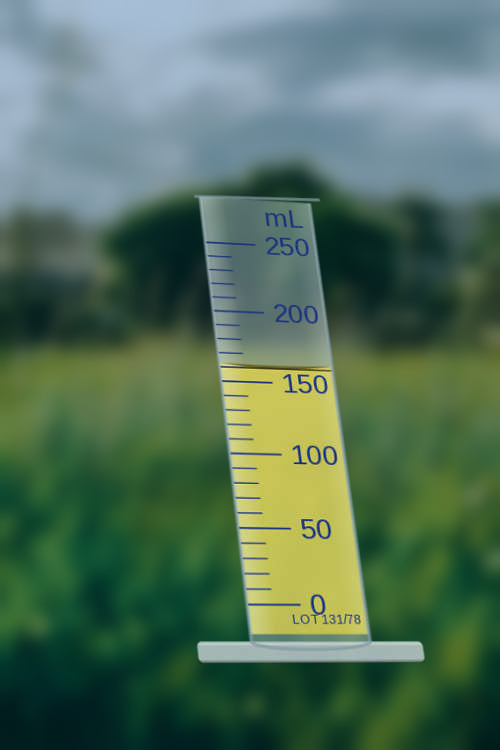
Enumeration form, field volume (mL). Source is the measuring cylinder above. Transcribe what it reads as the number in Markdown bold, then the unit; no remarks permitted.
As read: **160** mL
